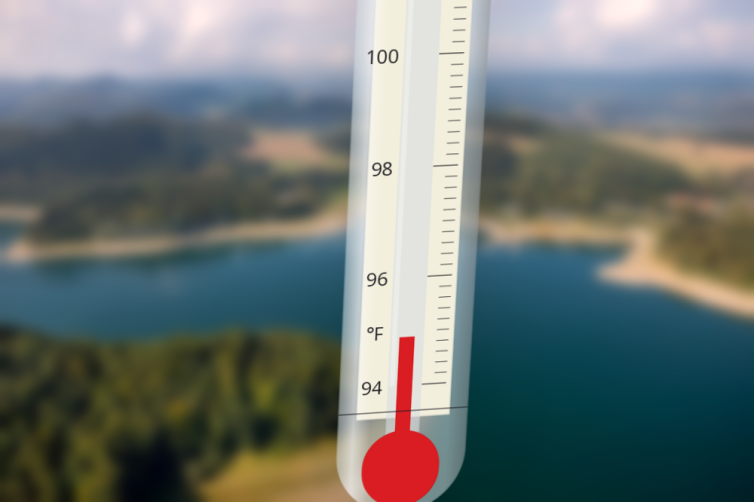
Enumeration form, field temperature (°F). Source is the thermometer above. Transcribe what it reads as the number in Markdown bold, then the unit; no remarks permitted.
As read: **94.9** °F
